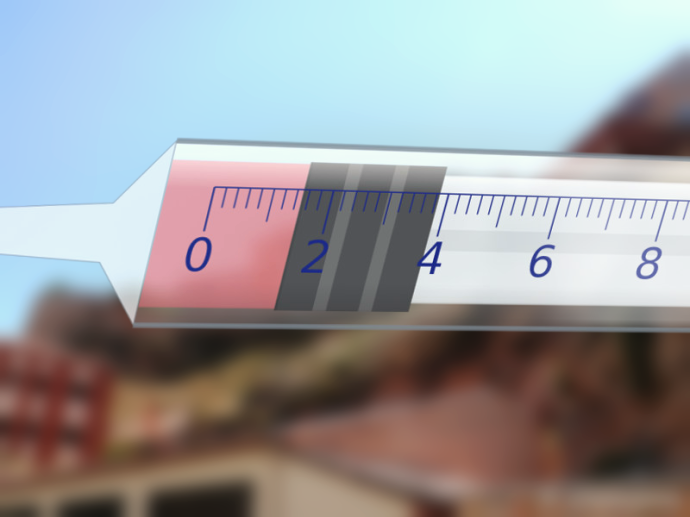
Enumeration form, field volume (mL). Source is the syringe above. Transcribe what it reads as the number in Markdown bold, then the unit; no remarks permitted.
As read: **1.5** mL
